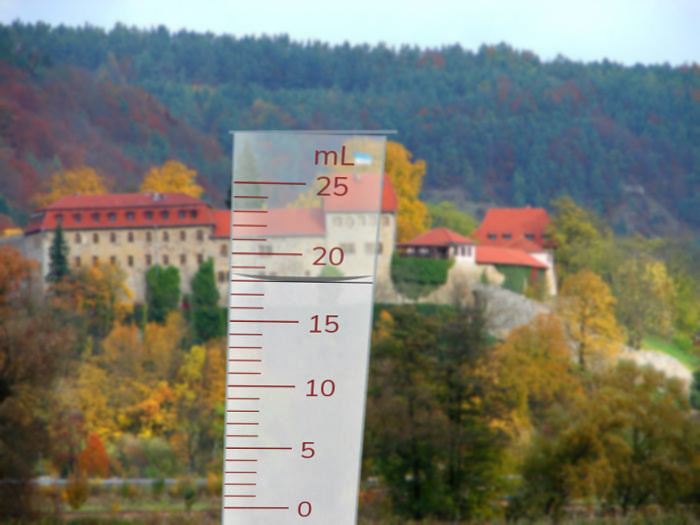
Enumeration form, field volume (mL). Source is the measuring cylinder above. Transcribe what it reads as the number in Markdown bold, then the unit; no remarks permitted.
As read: **18** mL
